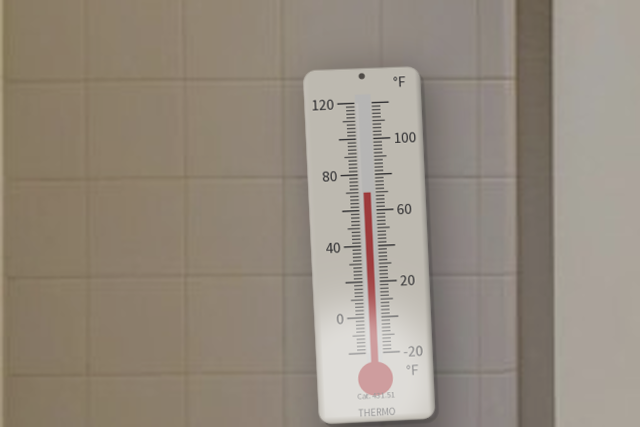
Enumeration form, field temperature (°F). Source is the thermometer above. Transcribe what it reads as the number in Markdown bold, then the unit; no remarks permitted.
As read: **70** °F
